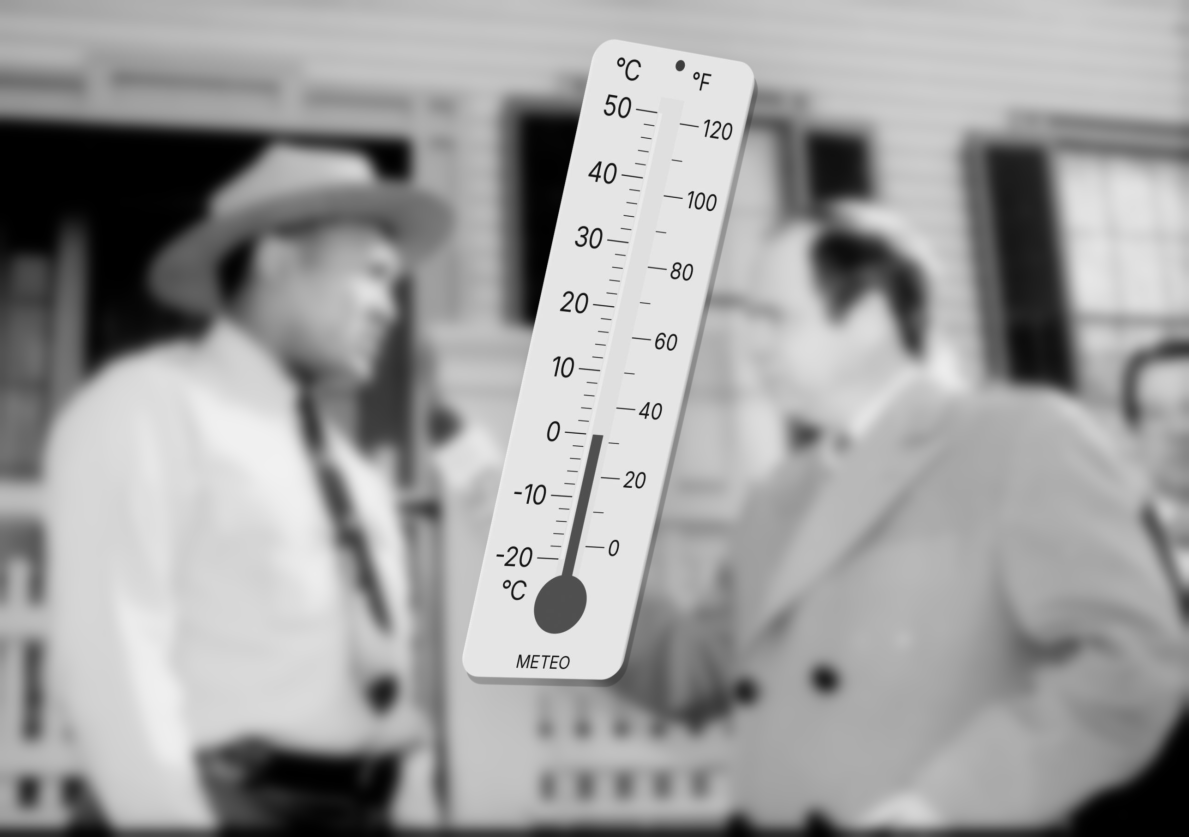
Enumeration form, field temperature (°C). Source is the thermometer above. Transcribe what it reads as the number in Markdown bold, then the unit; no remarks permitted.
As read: **0** °C
